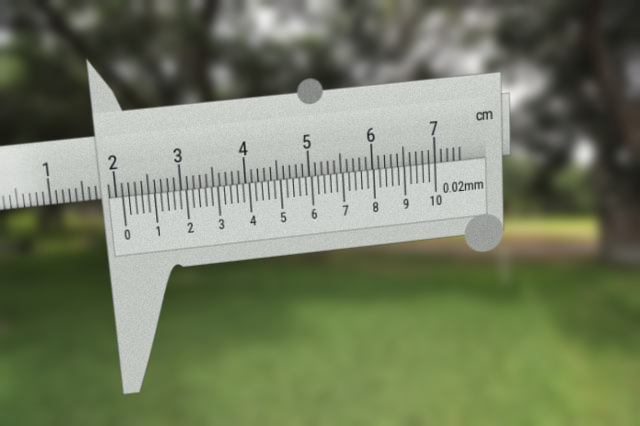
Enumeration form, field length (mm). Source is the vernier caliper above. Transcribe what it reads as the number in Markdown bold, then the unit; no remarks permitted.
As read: **21.0** mm
